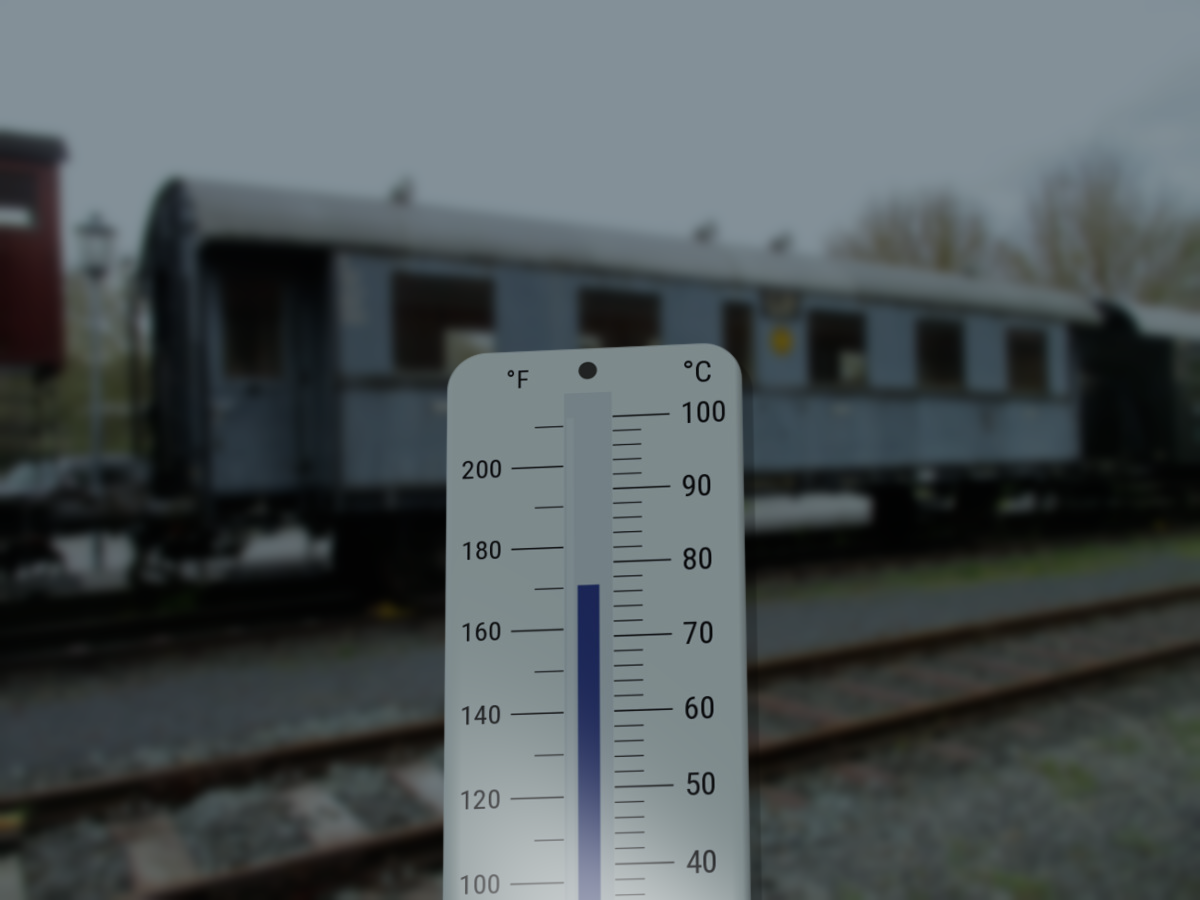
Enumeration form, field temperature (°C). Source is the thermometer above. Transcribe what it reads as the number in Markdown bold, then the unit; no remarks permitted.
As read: **77** °C
